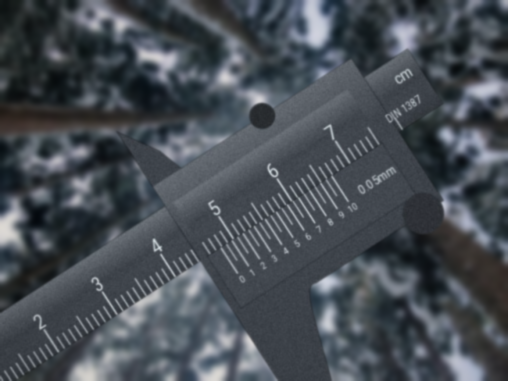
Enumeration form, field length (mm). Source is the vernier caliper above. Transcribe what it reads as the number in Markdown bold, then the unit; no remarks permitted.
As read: **47.8** mm
